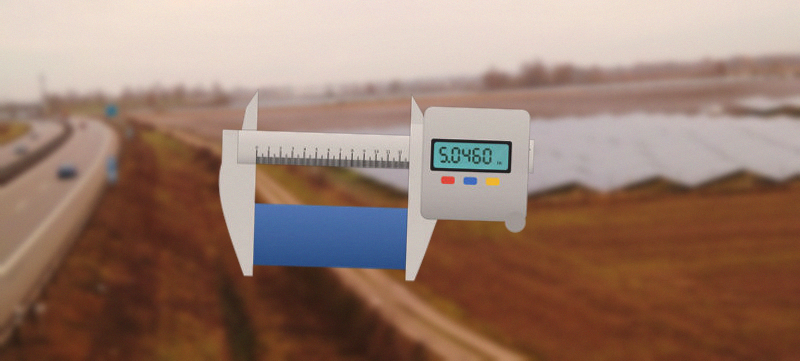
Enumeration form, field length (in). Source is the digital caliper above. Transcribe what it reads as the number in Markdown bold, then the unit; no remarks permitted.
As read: **5.0460** in
